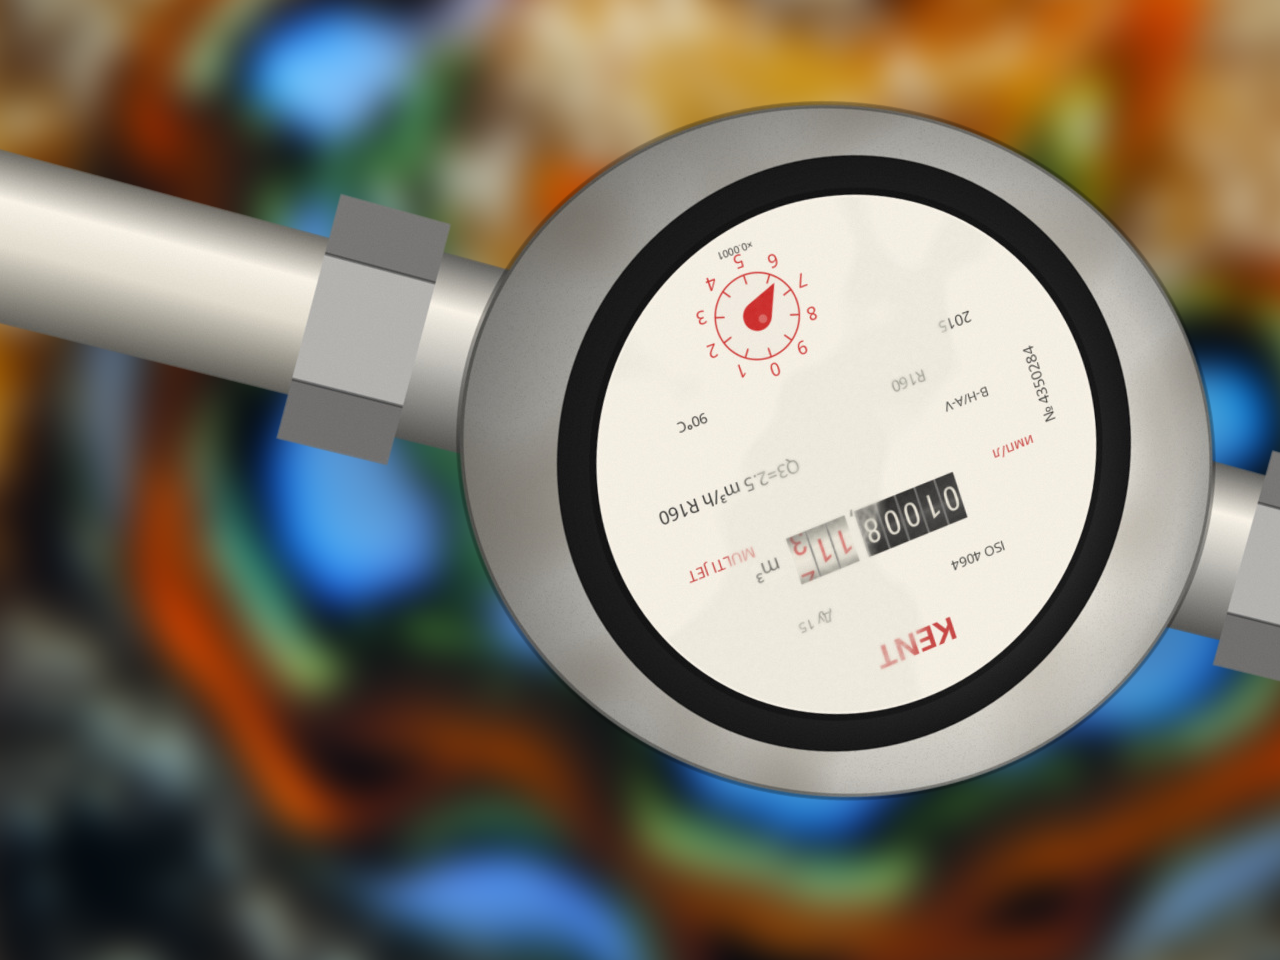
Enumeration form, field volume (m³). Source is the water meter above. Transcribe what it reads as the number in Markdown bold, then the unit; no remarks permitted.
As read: **1008.1126** m³
